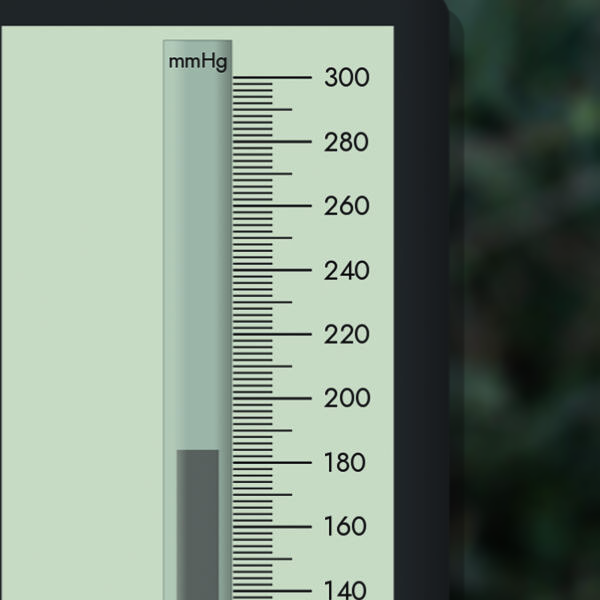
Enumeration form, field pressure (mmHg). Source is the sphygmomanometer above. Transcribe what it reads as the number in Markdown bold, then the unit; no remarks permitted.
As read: **184** mmHg
